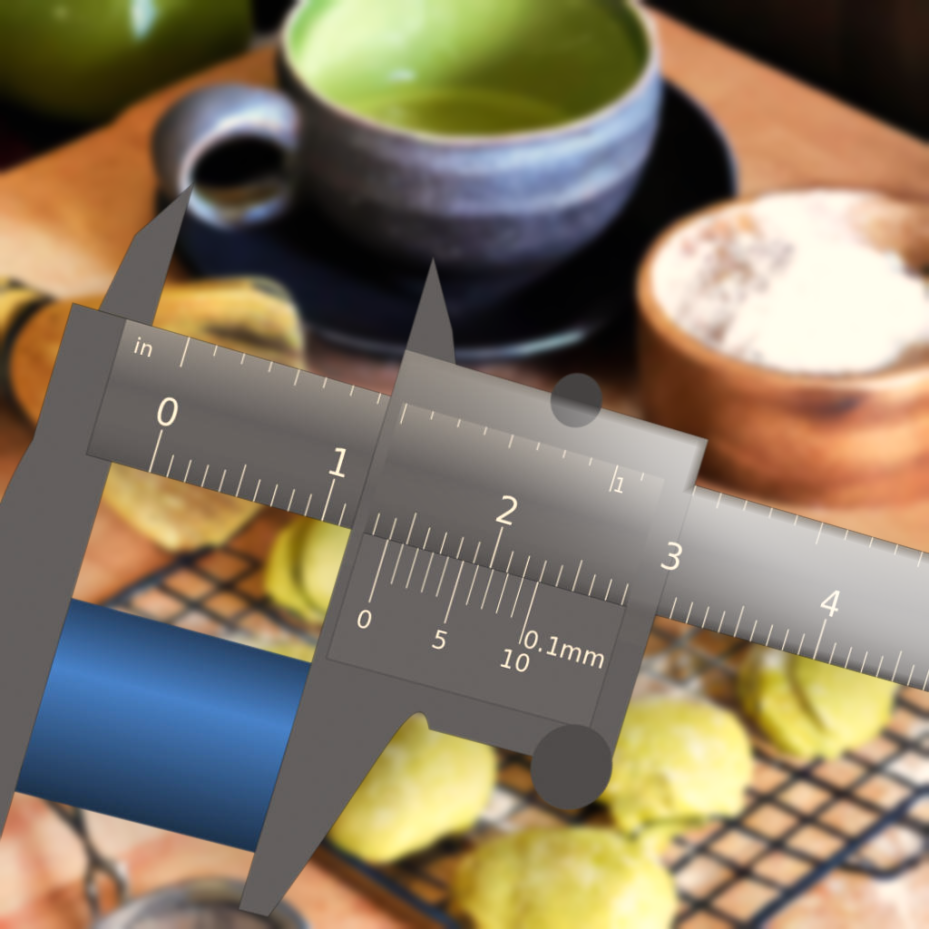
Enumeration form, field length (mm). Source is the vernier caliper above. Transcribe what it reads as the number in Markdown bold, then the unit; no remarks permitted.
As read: **13.9** mm
